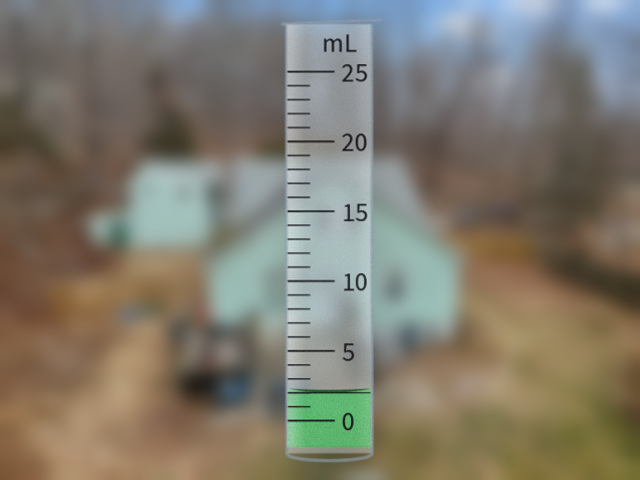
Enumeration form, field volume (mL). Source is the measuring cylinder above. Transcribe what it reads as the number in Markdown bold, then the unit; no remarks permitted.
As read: **2** mL
